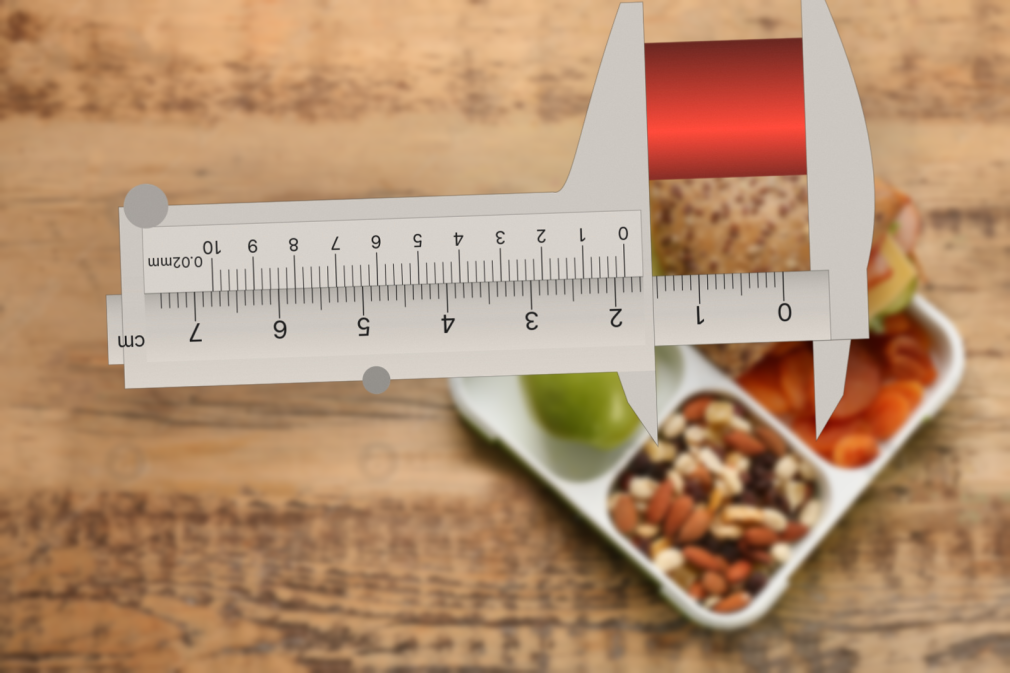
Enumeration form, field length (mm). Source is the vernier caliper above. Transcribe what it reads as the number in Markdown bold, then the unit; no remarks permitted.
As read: **18.8** mm
